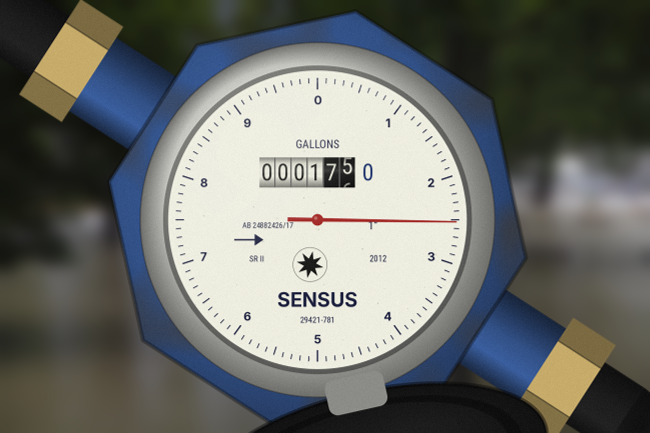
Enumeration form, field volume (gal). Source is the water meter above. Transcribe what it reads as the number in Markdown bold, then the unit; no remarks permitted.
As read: **1752.5** gal
